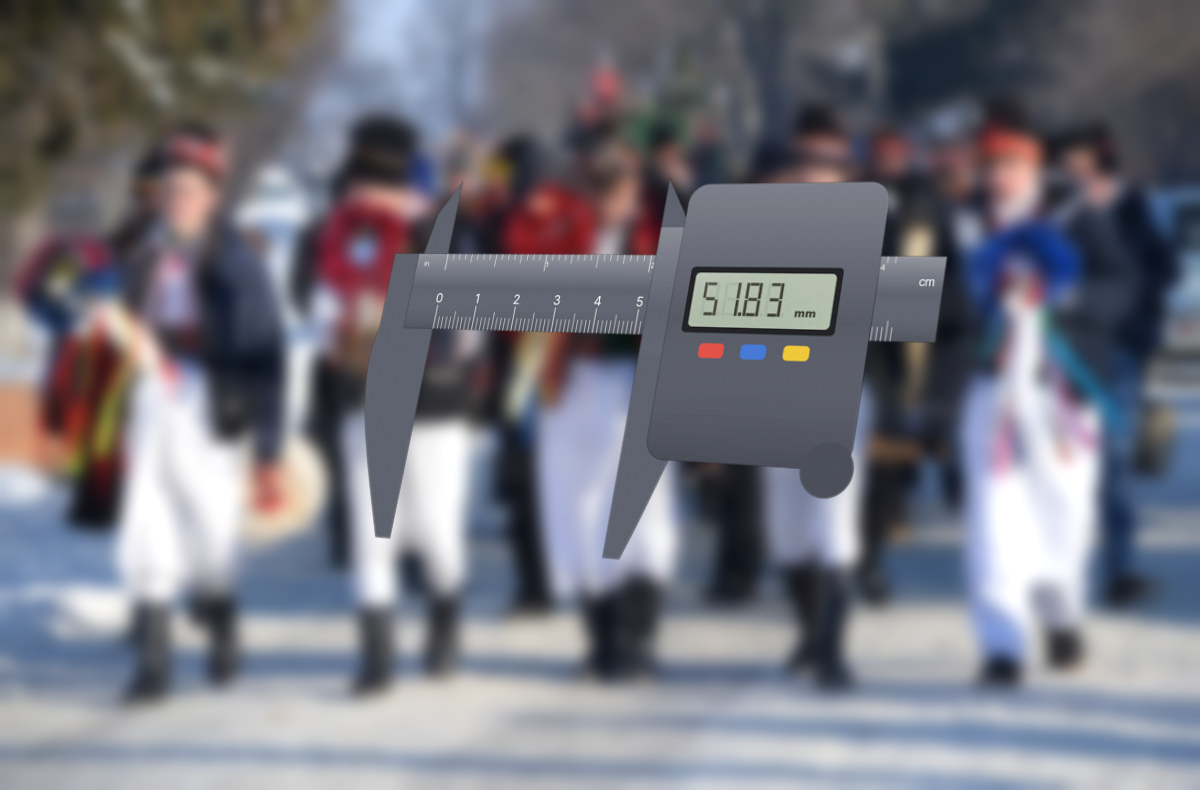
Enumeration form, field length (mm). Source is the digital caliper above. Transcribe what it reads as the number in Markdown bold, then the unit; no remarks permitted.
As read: **51.83** mm
